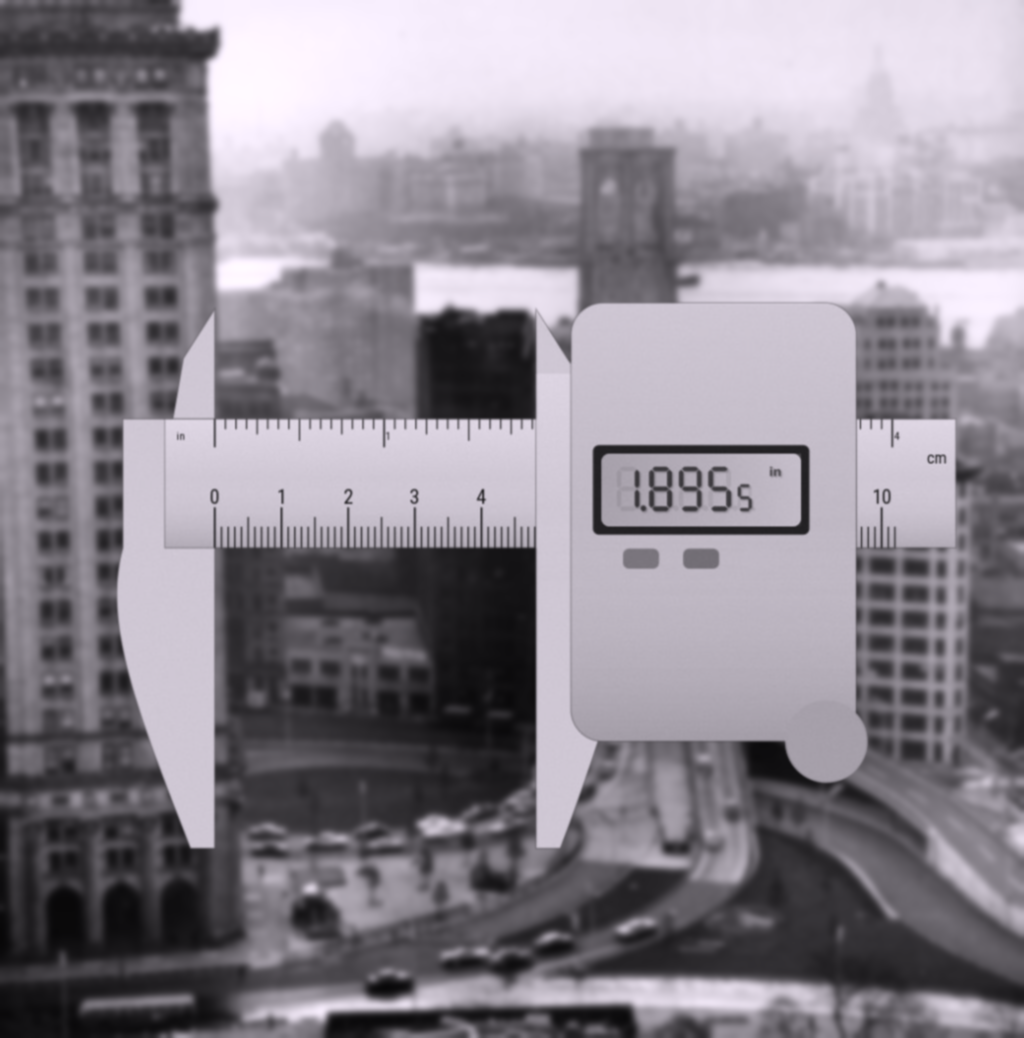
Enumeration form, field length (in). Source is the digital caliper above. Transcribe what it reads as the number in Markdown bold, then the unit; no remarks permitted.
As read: **1.8955** in
